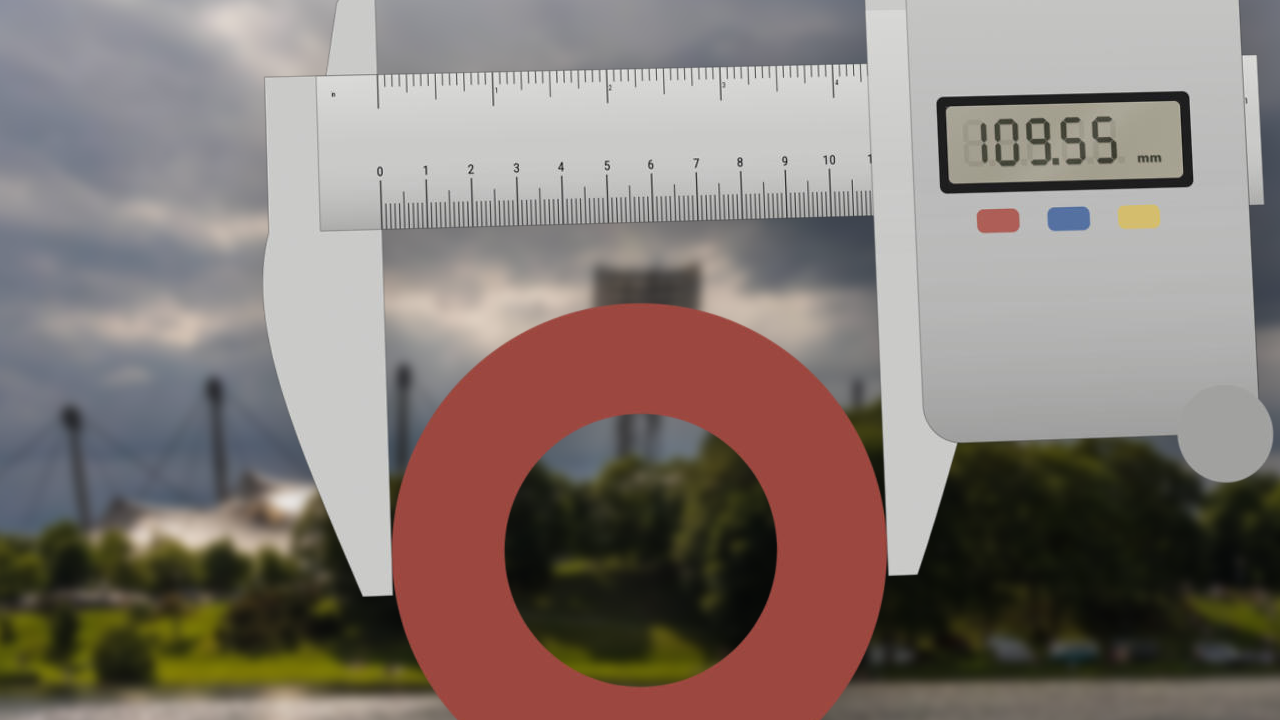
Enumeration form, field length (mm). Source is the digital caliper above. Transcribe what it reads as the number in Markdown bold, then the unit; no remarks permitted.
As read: **109.55** mm
